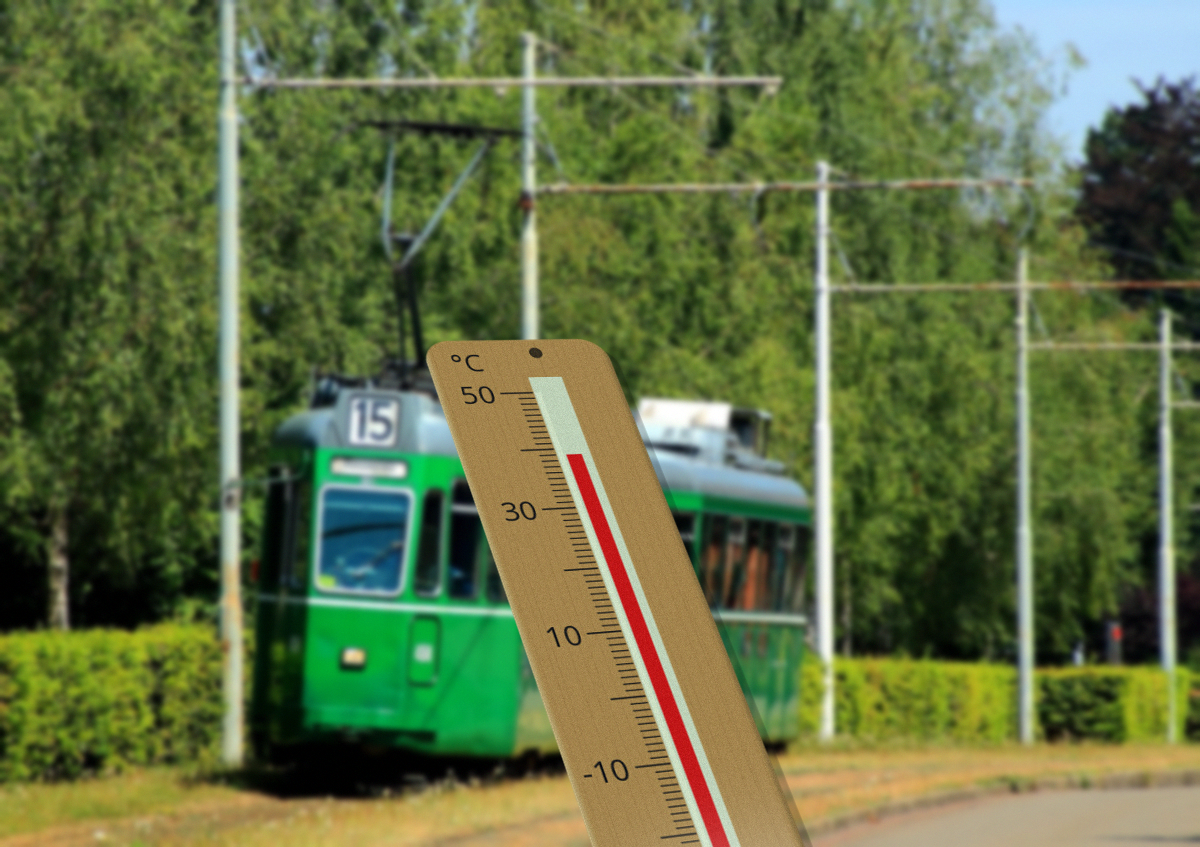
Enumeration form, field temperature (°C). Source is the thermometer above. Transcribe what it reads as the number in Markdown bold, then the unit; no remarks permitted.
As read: **39** °C
